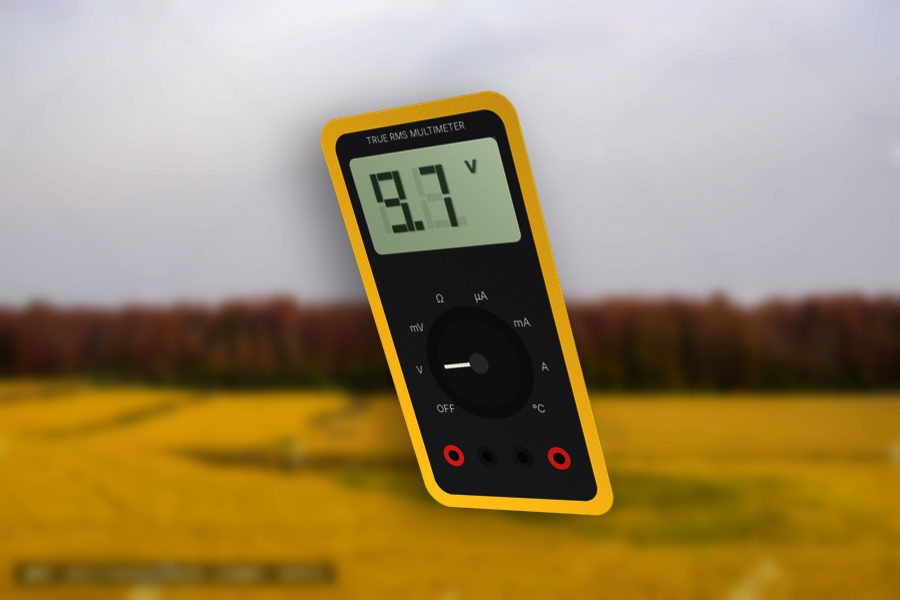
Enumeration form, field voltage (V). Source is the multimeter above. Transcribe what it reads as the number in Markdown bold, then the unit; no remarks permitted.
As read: **9.7** V
